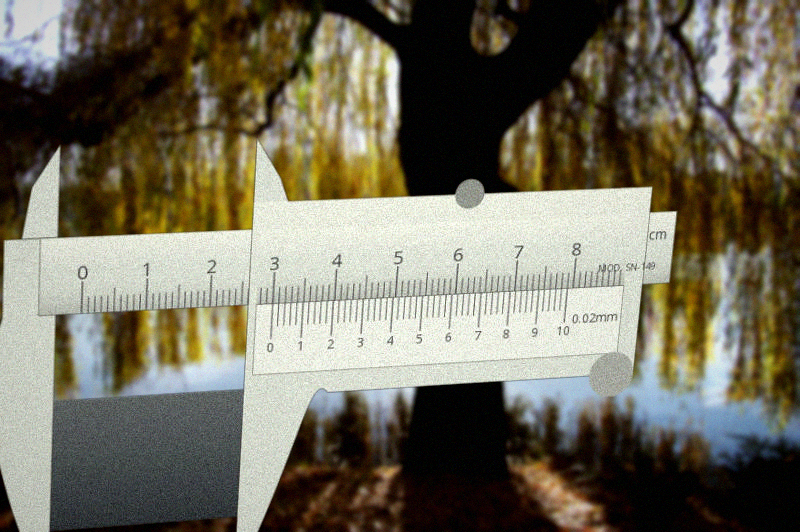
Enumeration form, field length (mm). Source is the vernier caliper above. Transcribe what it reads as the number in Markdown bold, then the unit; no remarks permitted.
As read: **30.0** mm
